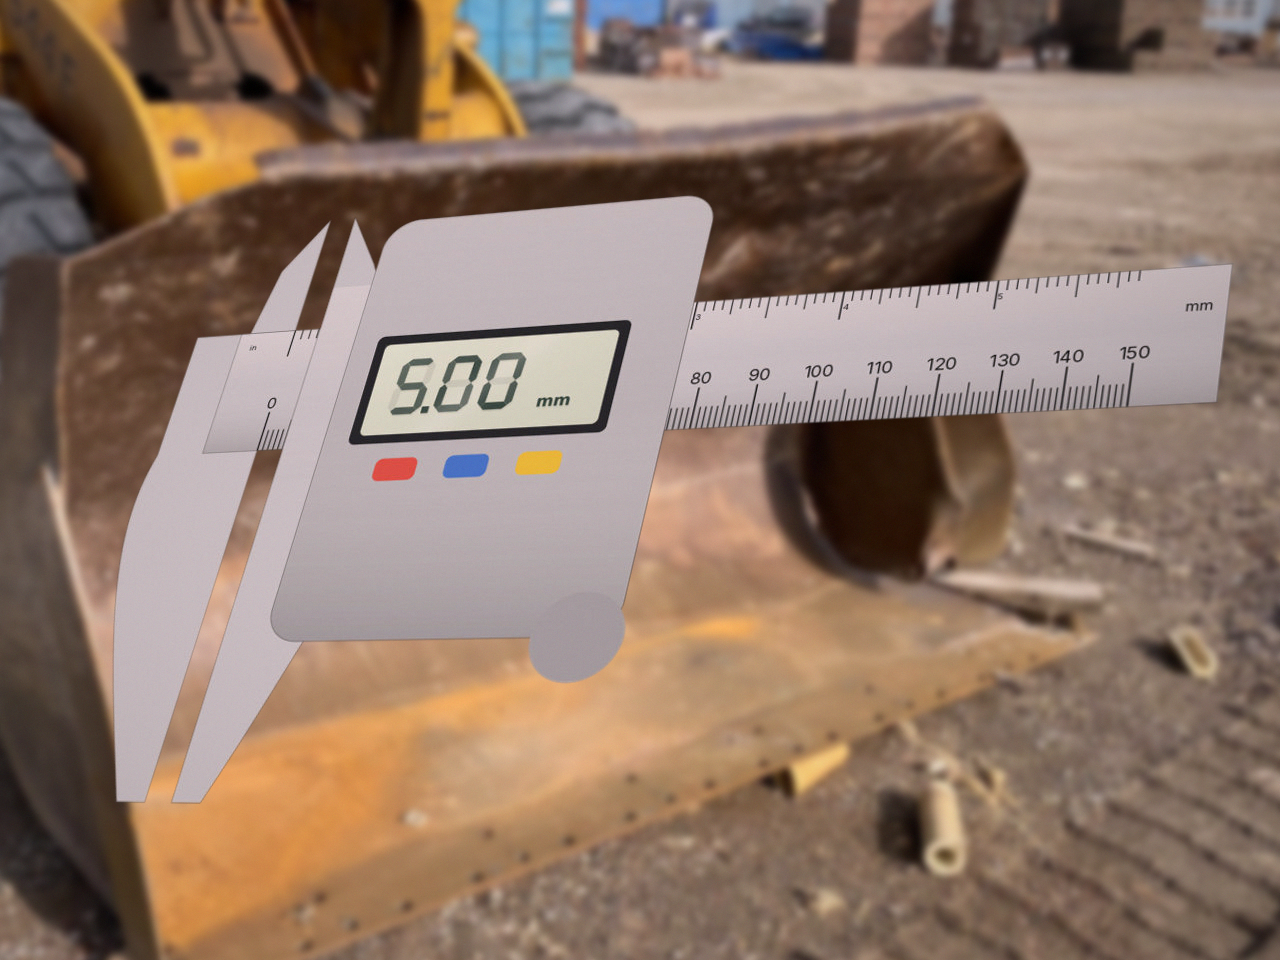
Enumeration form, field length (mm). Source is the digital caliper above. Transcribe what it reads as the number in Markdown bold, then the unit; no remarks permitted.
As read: **5.00** mm
